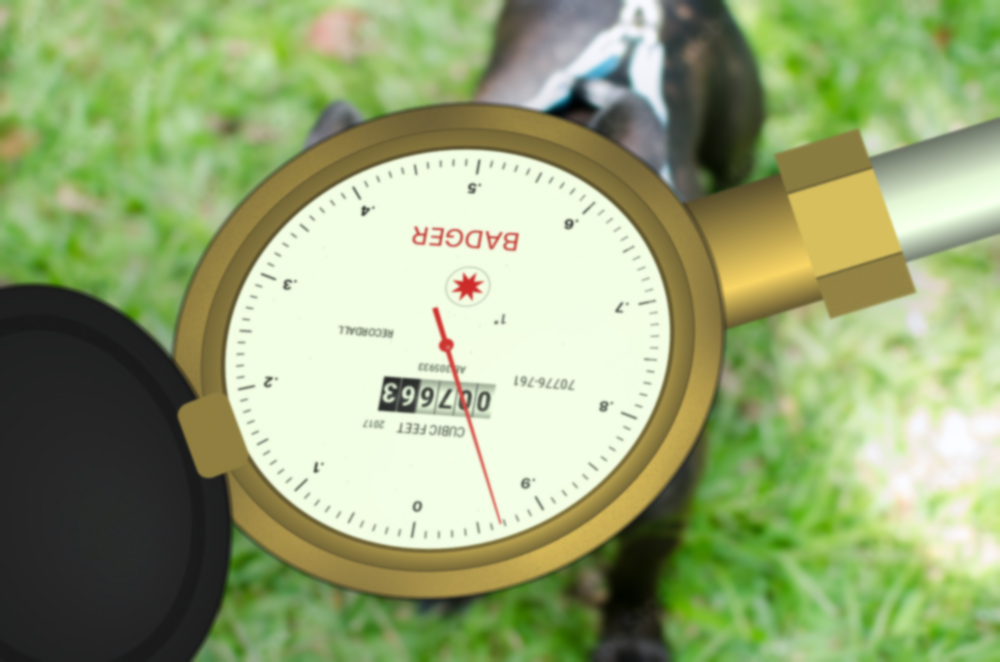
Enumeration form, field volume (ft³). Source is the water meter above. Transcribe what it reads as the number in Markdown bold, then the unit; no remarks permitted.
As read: **7662.93** ft³
